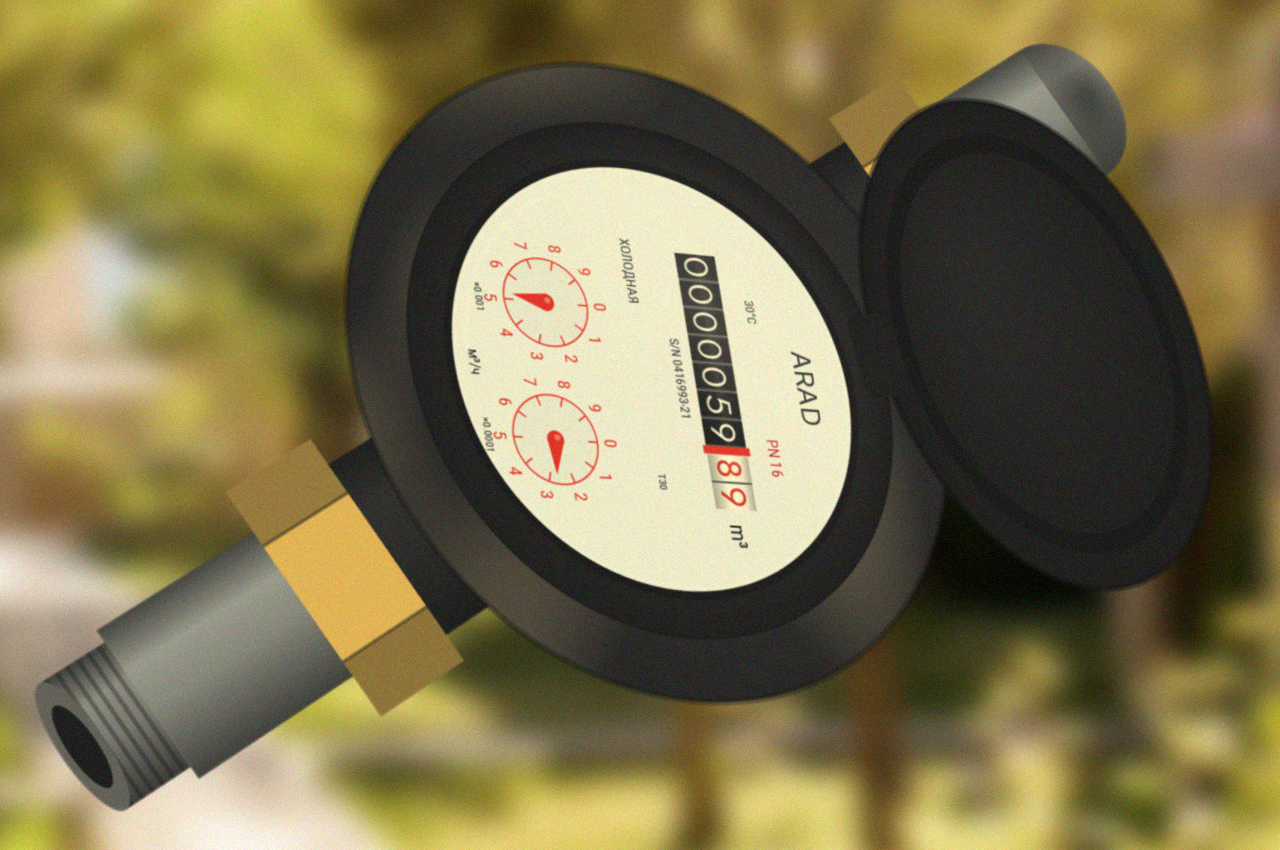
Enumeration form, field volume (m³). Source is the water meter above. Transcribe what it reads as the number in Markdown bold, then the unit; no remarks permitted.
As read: **59.8952** m³
